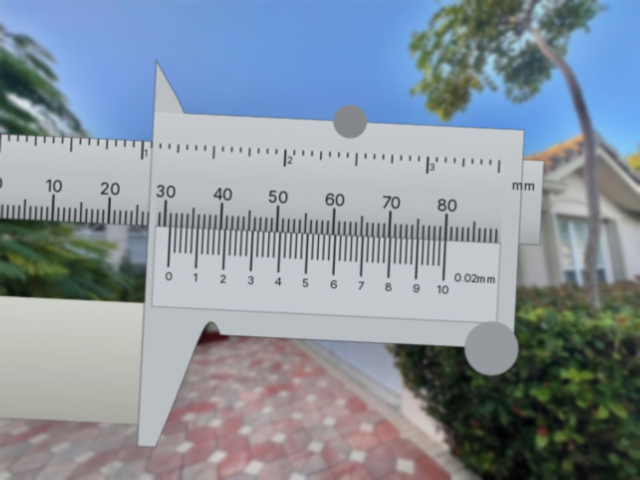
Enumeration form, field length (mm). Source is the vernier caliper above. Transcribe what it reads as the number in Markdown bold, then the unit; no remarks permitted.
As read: **31.0** mm
